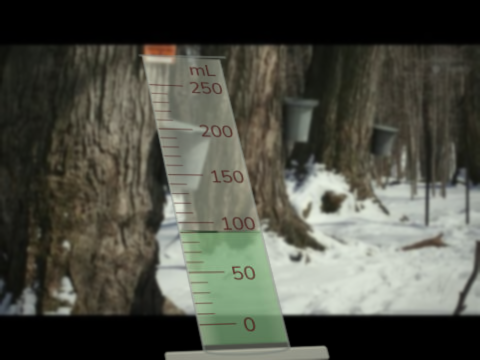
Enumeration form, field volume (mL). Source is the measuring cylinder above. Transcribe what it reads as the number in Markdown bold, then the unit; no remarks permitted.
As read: **90** mL
